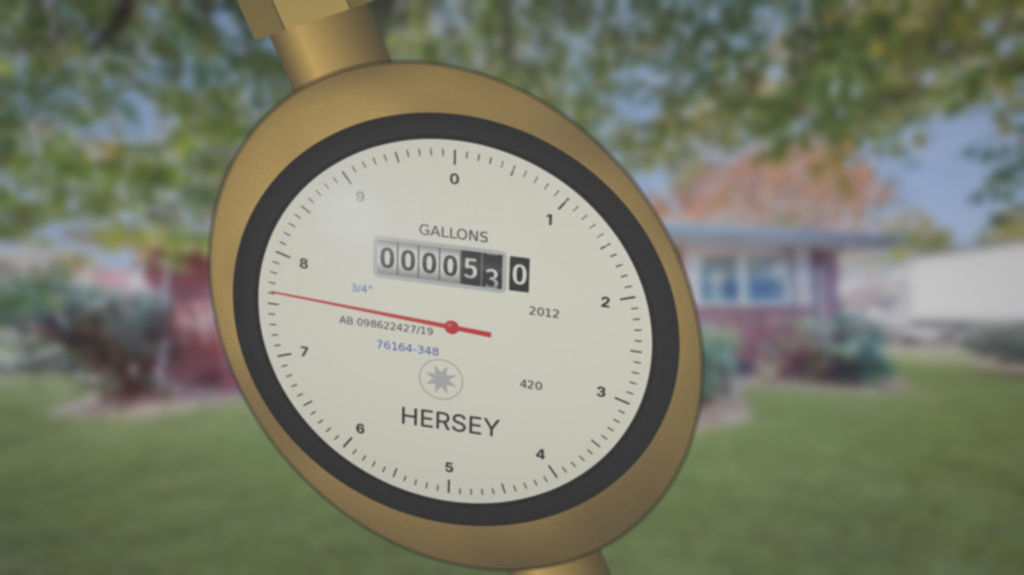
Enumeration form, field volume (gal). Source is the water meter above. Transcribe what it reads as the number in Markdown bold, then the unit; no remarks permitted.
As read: **527.6** gal
